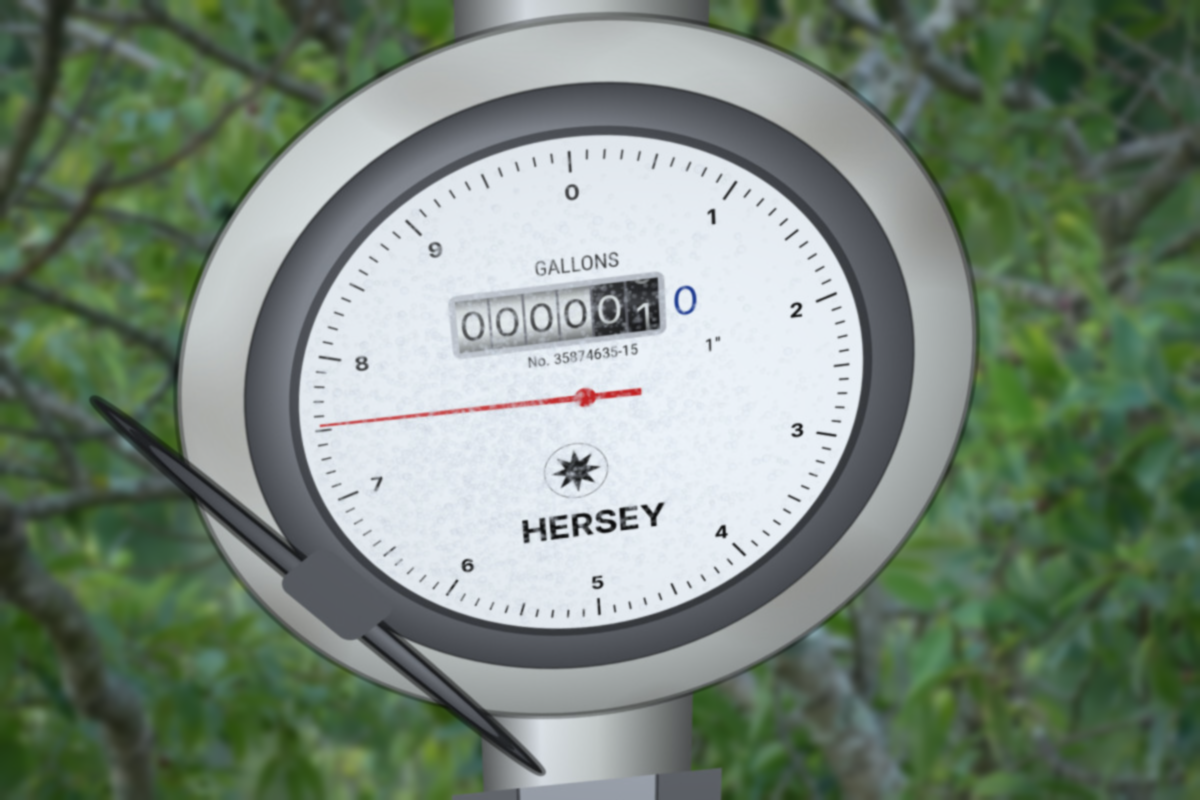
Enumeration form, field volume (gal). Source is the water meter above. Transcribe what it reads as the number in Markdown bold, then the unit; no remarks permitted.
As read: **7.5** gal
